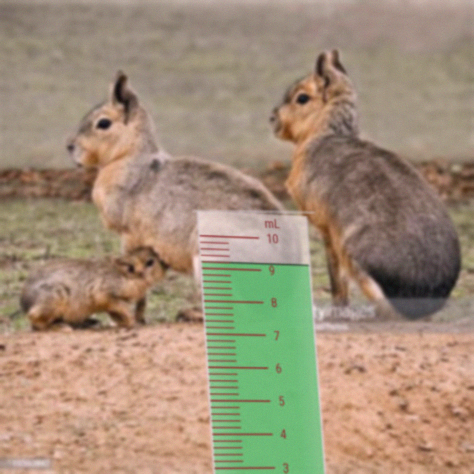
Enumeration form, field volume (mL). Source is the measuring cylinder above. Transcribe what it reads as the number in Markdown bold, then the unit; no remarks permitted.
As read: **9.2** mL
